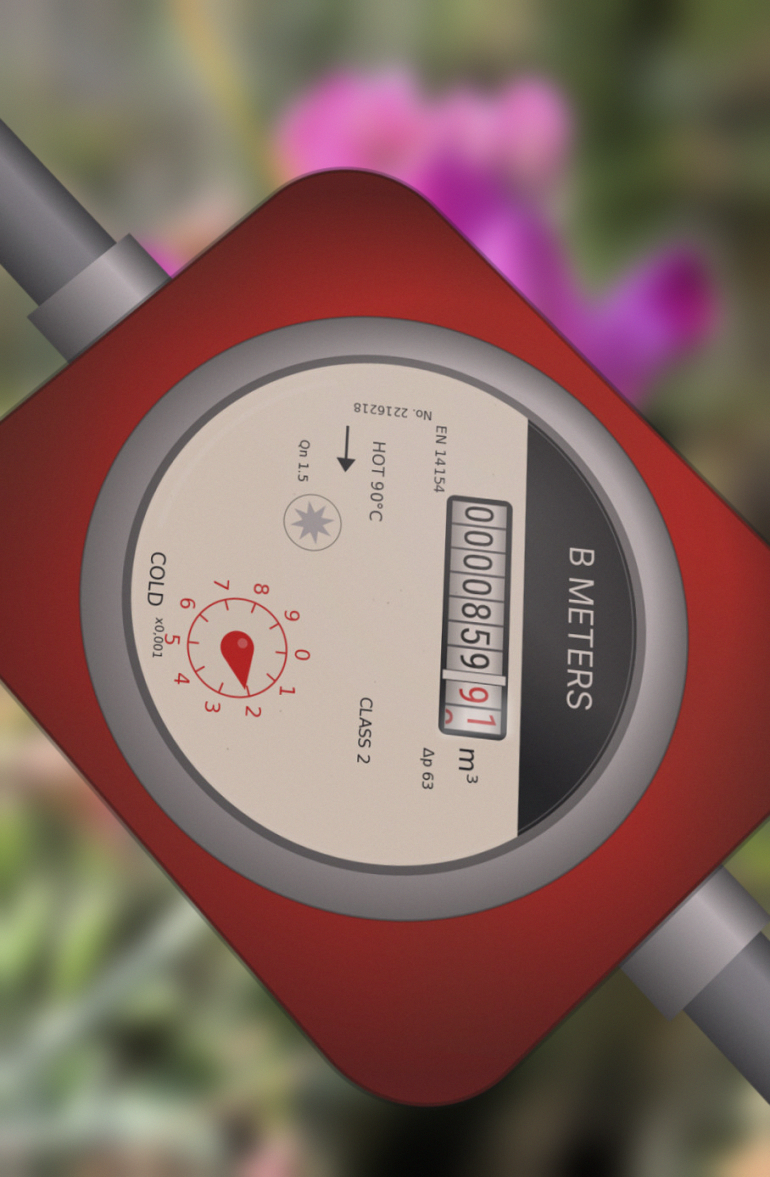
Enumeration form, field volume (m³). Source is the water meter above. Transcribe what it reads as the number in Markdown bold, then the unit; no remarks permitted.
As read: **859.912** m³
